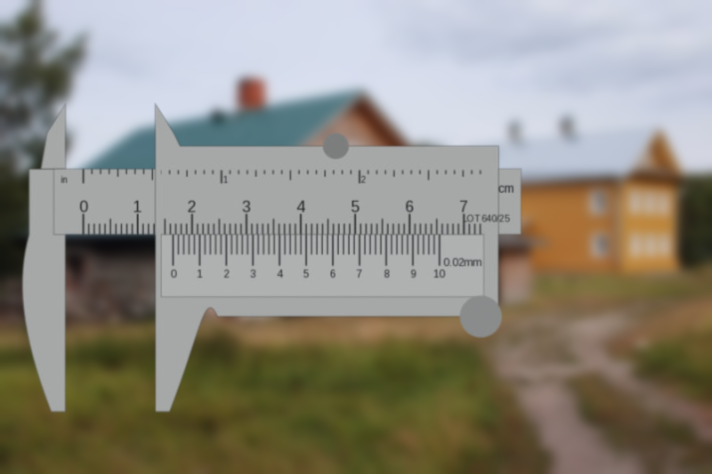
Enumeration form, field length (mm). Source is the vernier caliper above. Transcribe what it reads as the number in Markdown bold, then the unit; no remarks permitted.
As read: **16.5** mm
